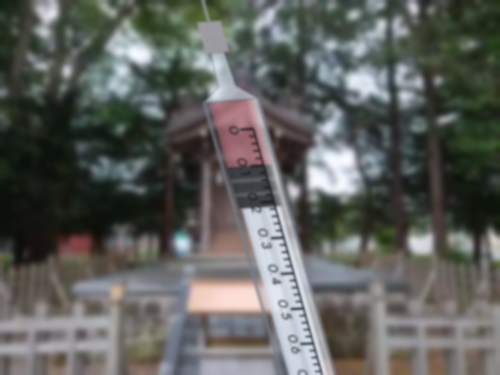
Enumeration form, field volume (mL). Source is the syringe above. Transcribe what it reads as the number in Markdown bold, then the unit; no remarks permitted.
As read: **0.1** mL
